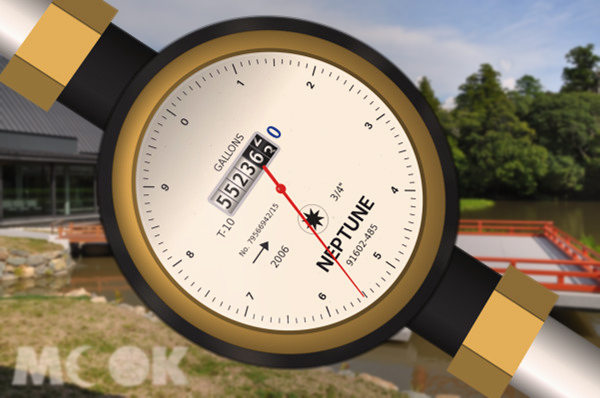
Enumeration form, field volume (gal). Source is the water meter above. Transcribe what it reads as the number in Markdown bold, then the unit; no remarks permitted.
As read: **5523625.5** gal
